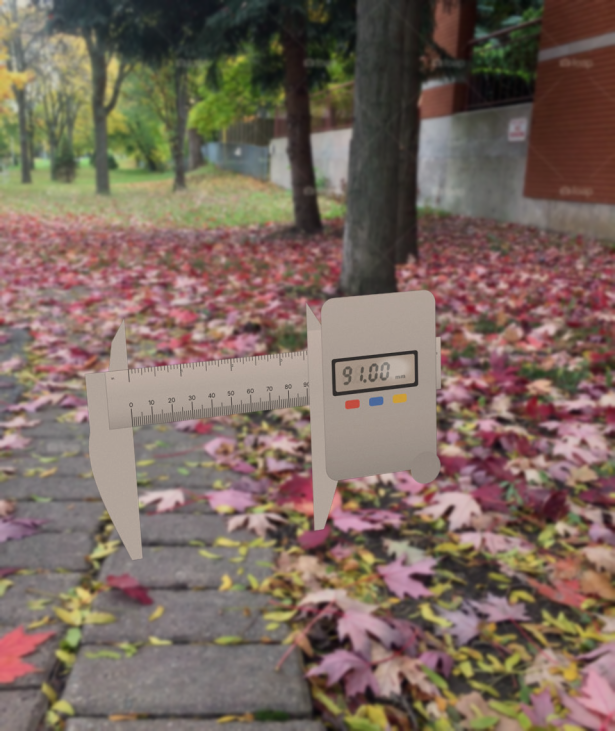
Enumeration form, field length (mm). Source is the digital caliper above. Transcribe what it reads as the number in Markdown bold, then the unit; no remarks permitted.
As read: **91.00** mm
